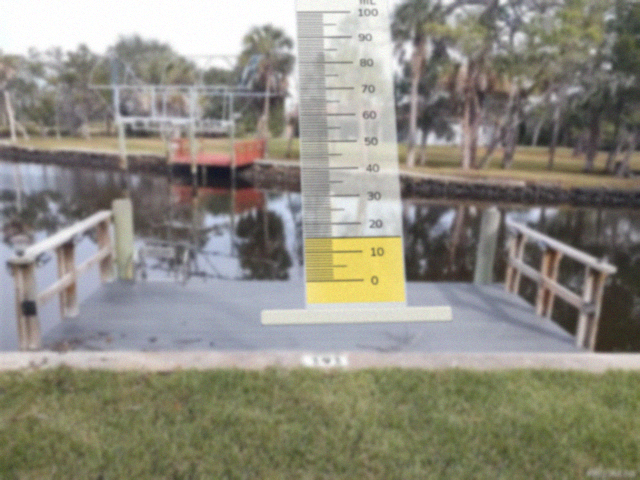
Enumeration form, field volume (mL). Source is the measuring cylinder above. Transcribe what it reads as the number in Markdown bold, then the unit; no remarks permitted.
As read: **15** mL
